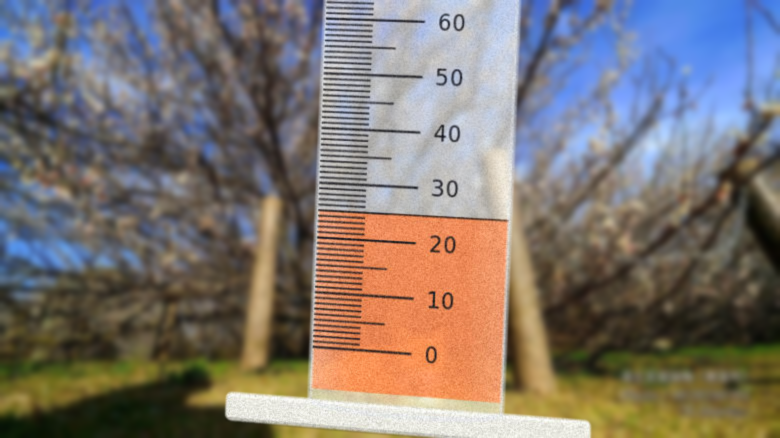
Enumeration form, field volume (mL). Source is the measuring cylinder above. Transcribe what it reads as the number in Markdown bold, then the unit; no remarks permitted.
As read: **25** mL
